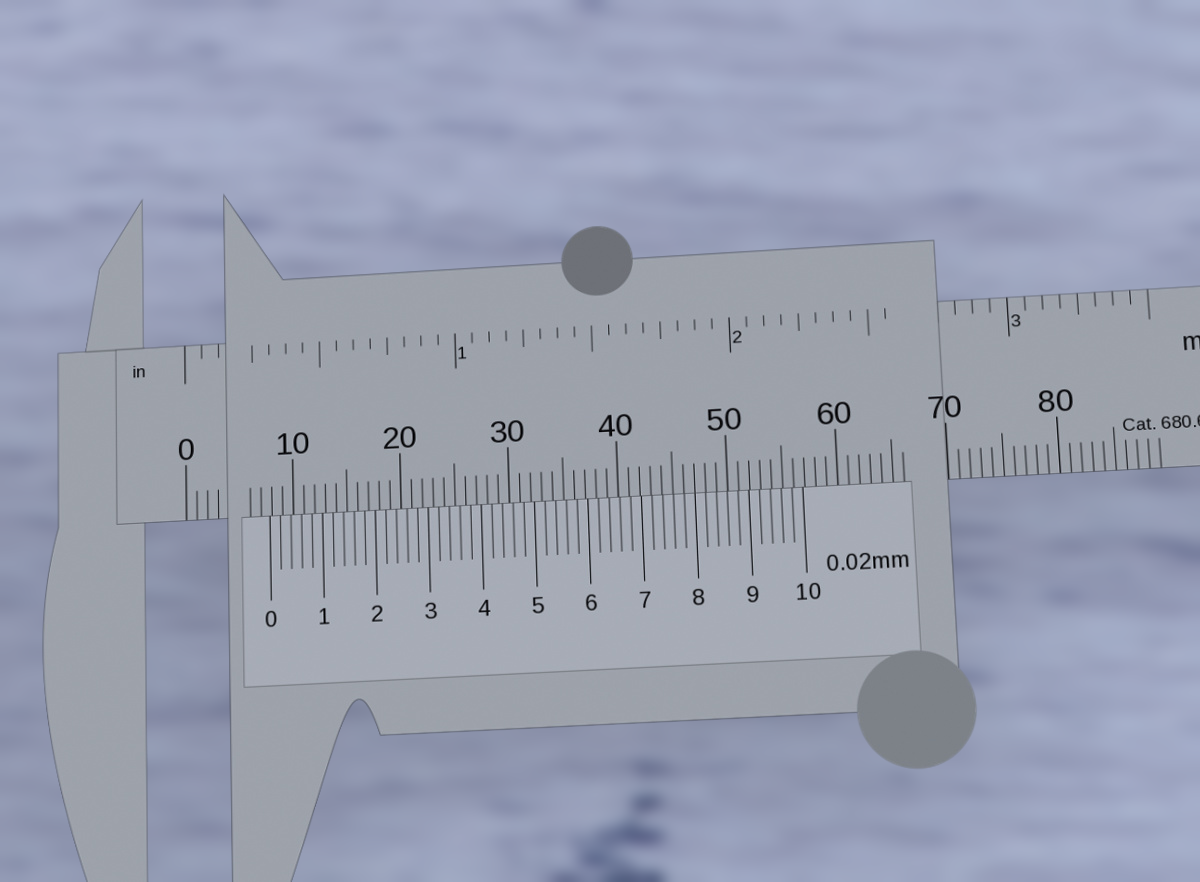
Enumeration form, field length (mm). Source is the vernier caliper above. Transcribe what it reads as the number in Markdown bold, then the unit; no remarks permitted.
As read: **7.8** mm
